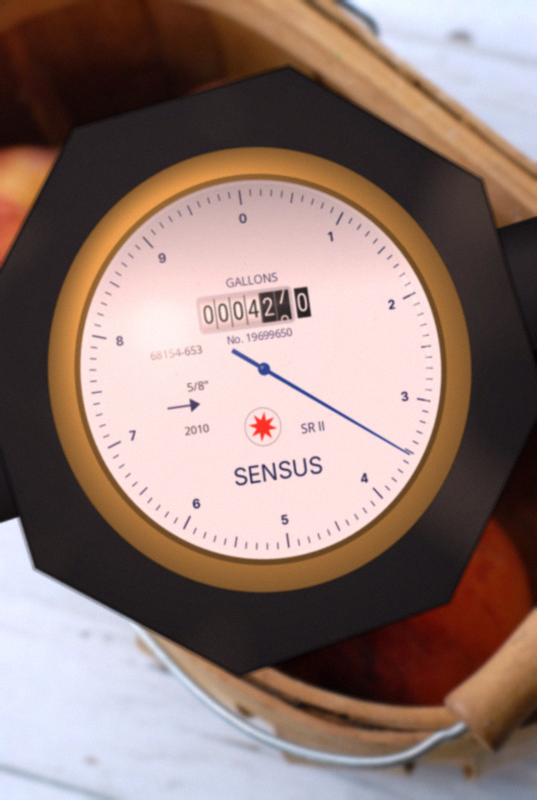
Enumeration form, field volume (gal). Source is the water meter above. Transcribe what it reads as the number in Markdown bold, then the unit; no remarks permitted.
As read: **4273.5** gal
